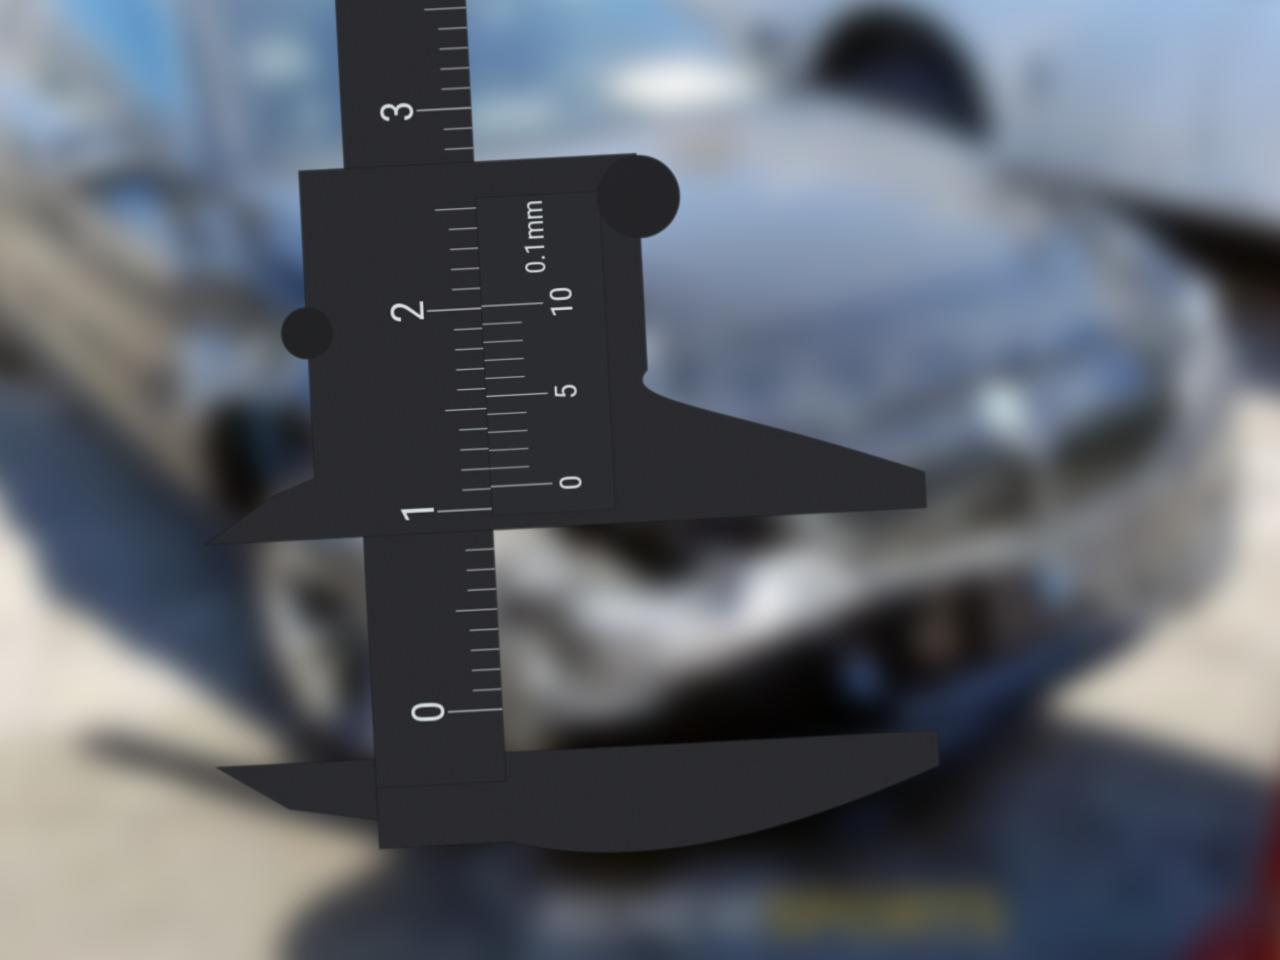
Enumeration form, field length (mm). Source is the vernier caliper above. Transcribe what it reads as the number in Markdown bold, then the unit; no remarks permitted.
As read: **11.1** mm
